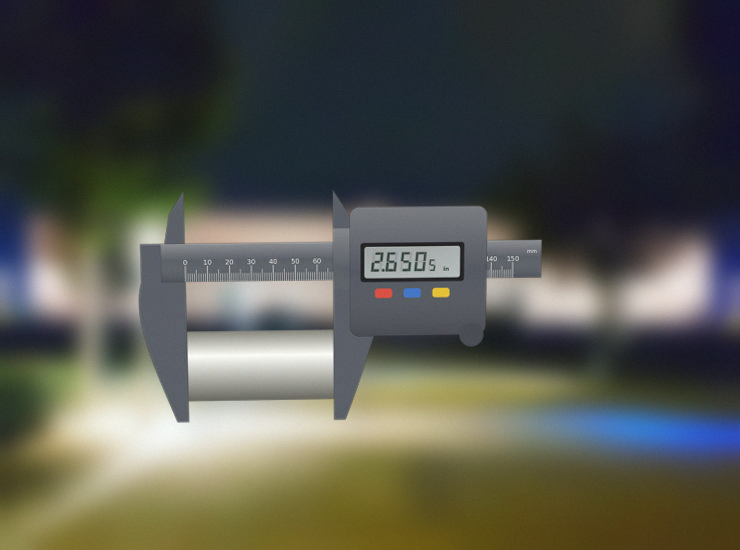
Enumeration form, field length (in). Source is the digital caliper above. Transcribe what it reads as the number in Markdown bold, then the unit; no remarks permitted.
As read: **2.6505** in
